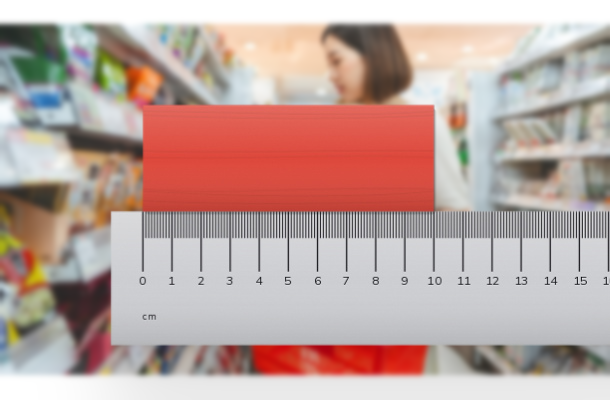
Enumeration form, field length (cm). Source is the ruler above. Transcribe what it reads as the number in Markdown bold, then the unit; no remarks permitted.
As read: **10** cm
